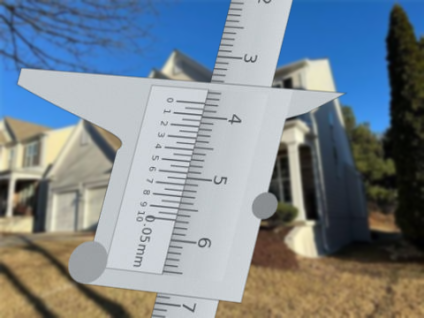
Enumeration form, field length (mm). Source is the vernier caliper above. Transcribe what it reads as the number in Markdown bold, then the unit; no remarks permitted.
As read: **37.8** mm
